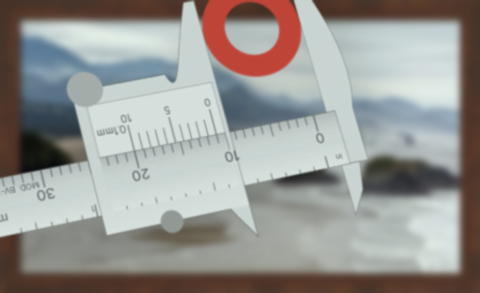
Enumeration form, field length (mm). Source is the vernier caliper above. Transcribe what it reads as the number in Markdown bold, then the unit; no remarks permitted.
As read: **11.0** mm
